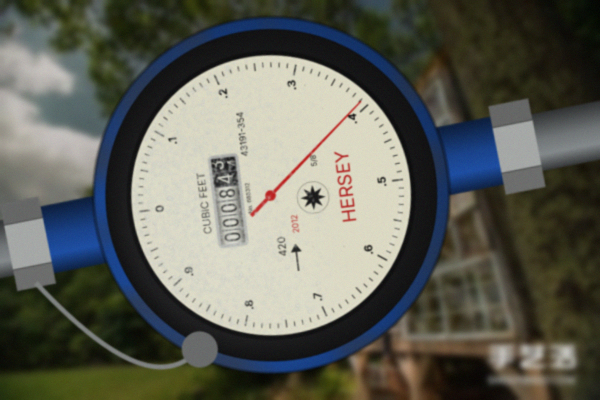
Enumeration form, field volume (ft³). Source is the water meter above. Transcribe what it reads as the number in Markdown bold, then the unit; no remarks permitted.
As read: **843.39** ft³
